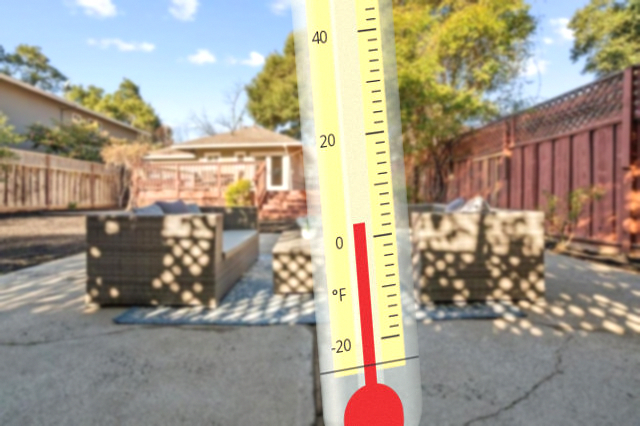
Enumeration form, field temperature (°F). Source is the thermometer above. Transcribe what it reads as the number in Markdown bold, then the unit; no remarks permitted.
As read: **3** °F
